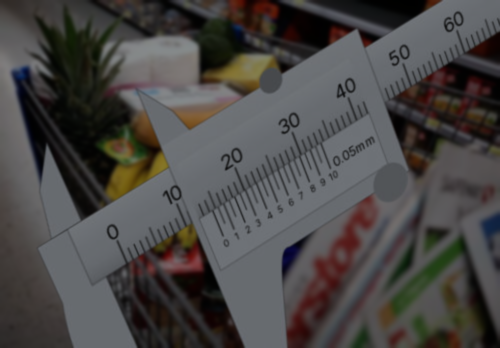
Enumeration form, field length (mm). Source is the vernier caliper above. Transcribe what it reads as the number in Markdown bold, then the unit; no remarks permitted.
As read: **14.5** mm
